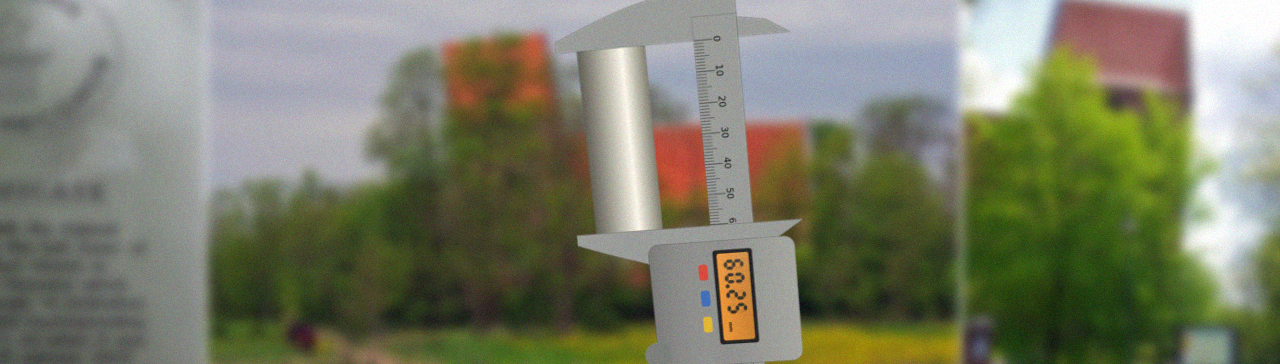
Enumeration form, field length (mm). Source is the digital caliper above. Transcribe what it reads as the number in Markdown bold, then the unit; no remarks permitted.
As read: **60.25** mm
